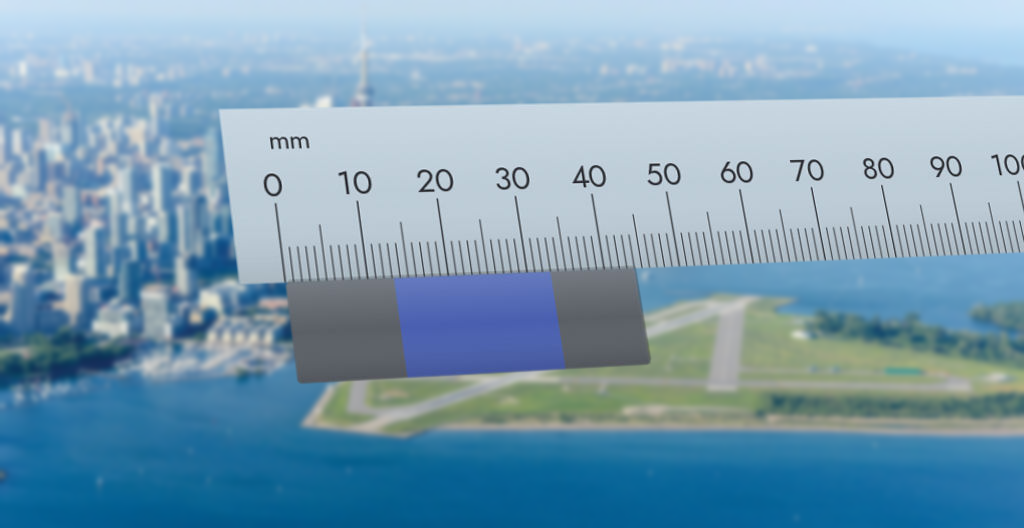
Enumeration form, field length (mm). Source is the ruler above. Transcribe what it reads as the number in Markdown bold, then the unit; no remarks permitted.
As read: **44** mm
